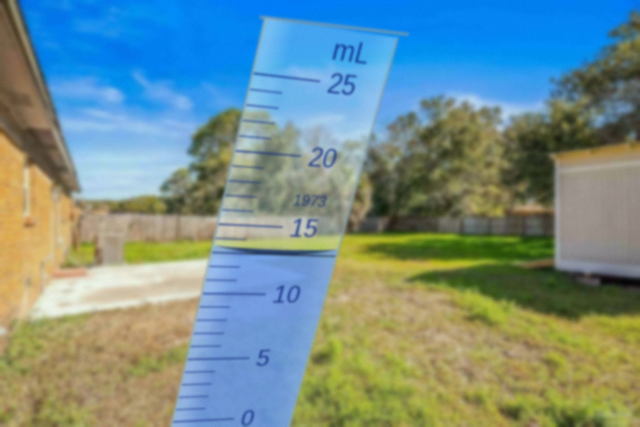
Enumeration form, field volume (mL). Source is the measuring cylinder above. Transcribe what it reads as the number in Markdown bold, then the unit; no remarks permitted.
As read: **13** mL
